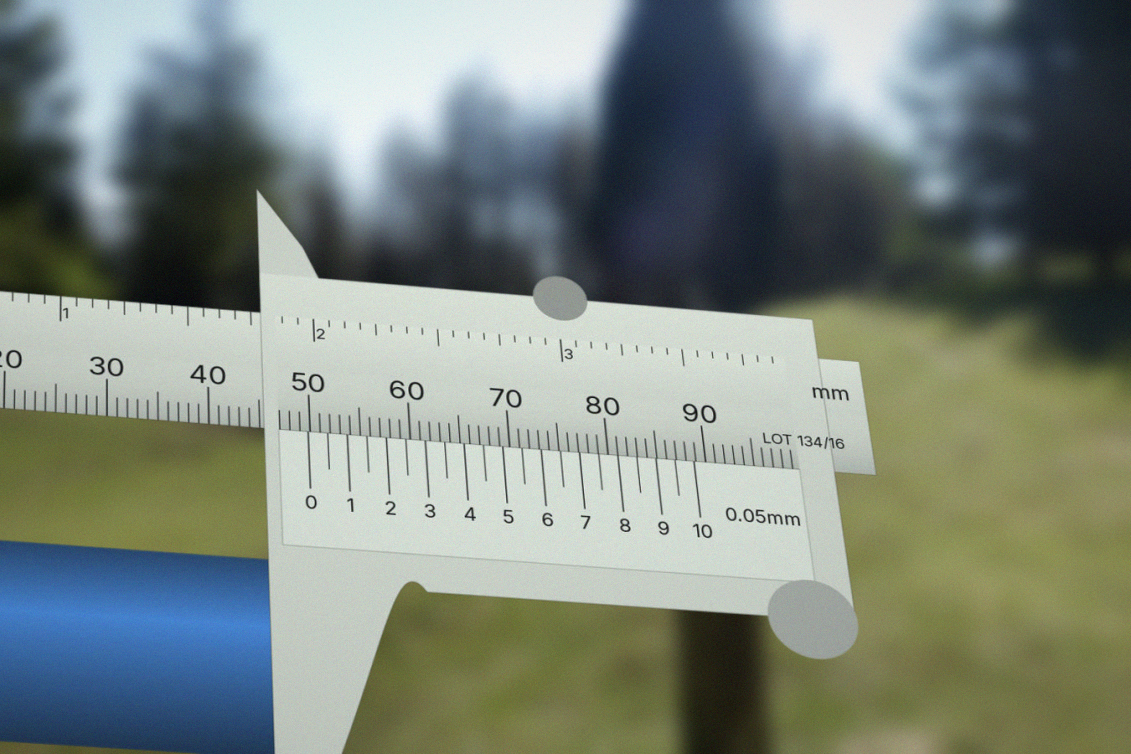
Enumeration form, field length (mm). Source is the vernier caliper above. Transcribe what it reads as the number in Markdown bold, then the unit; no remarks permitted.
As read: **49.8** mm
